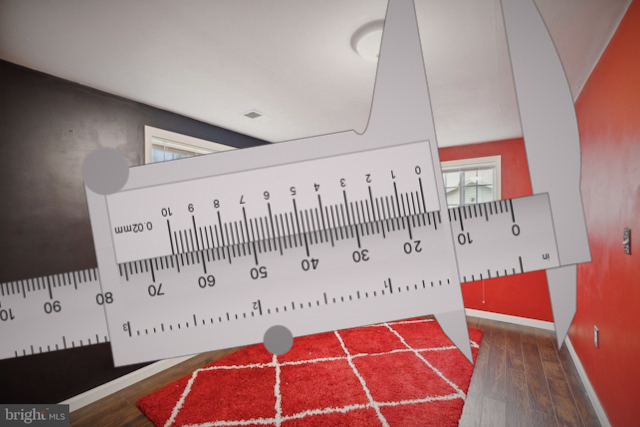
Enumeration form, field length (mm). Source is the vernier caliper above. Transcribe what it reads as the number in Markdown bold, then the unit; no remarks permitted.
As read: **16.5** mm
